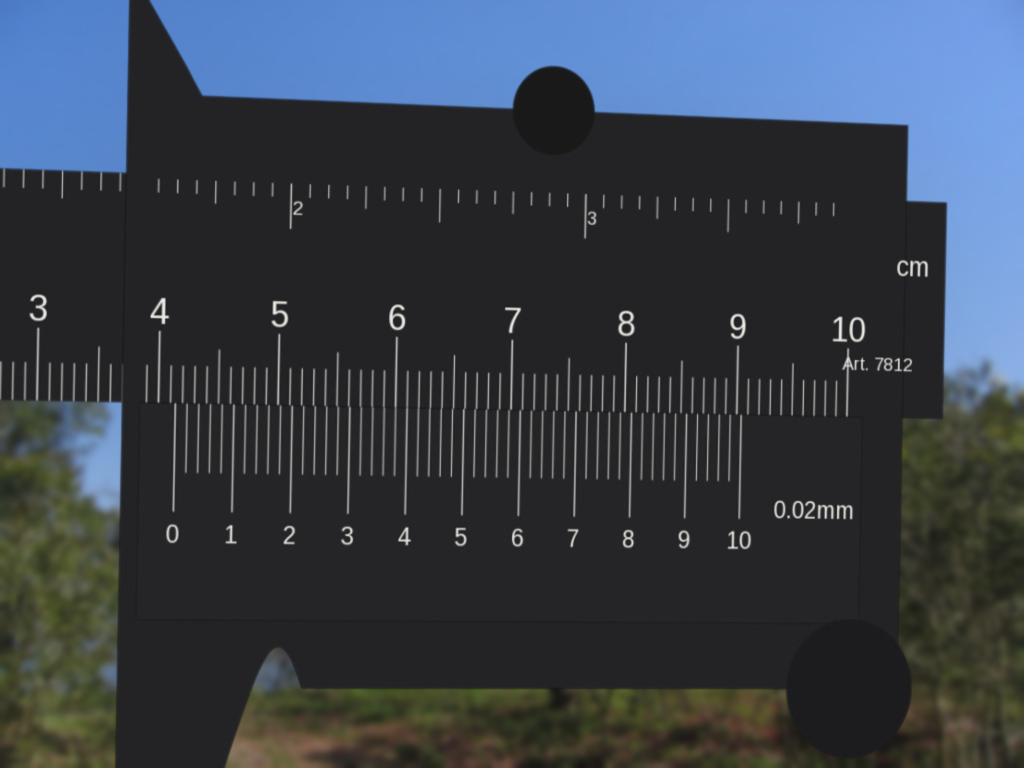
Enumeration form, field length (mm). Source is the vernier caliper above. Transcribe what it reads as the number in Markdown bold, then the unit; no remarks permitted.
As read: **41.4** mm
